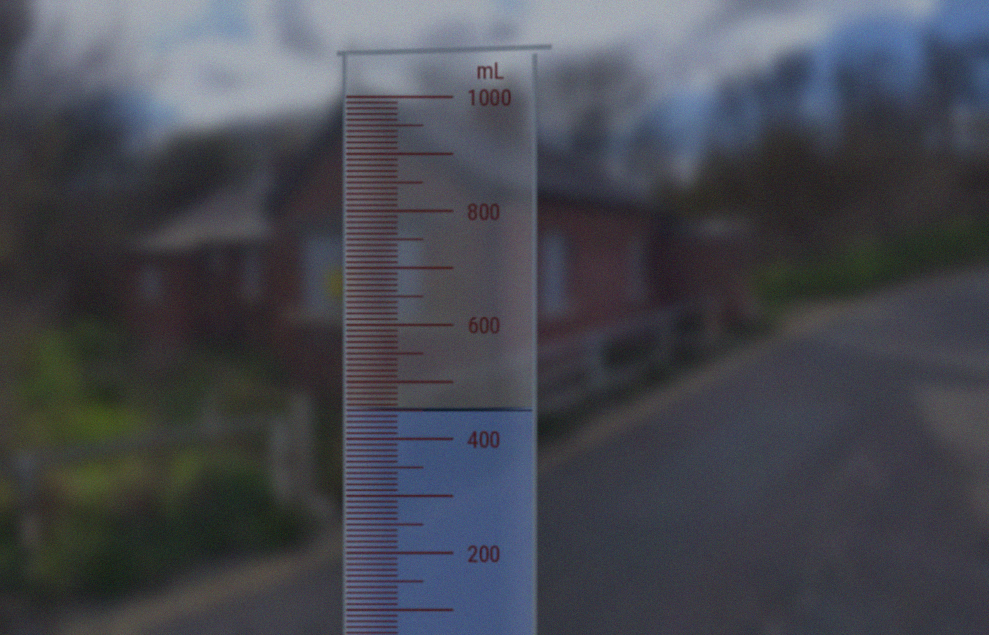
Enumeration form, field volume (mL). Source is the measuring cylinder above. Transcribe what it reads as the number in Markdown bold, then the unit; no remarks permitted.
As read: **450** mL
